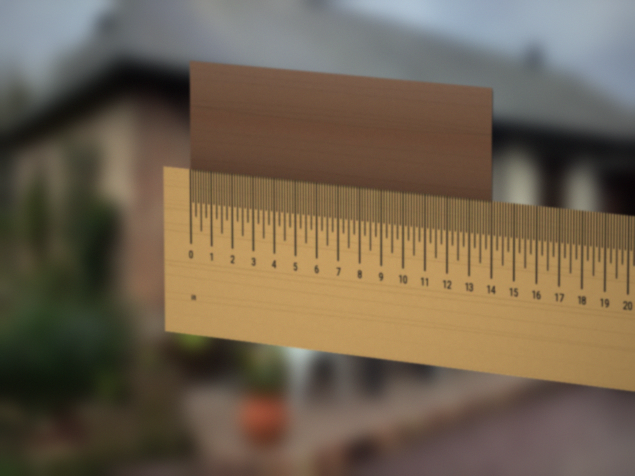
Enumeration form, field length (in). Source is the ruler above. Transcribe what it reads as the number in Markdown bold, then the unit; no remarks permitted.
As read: **14** in
